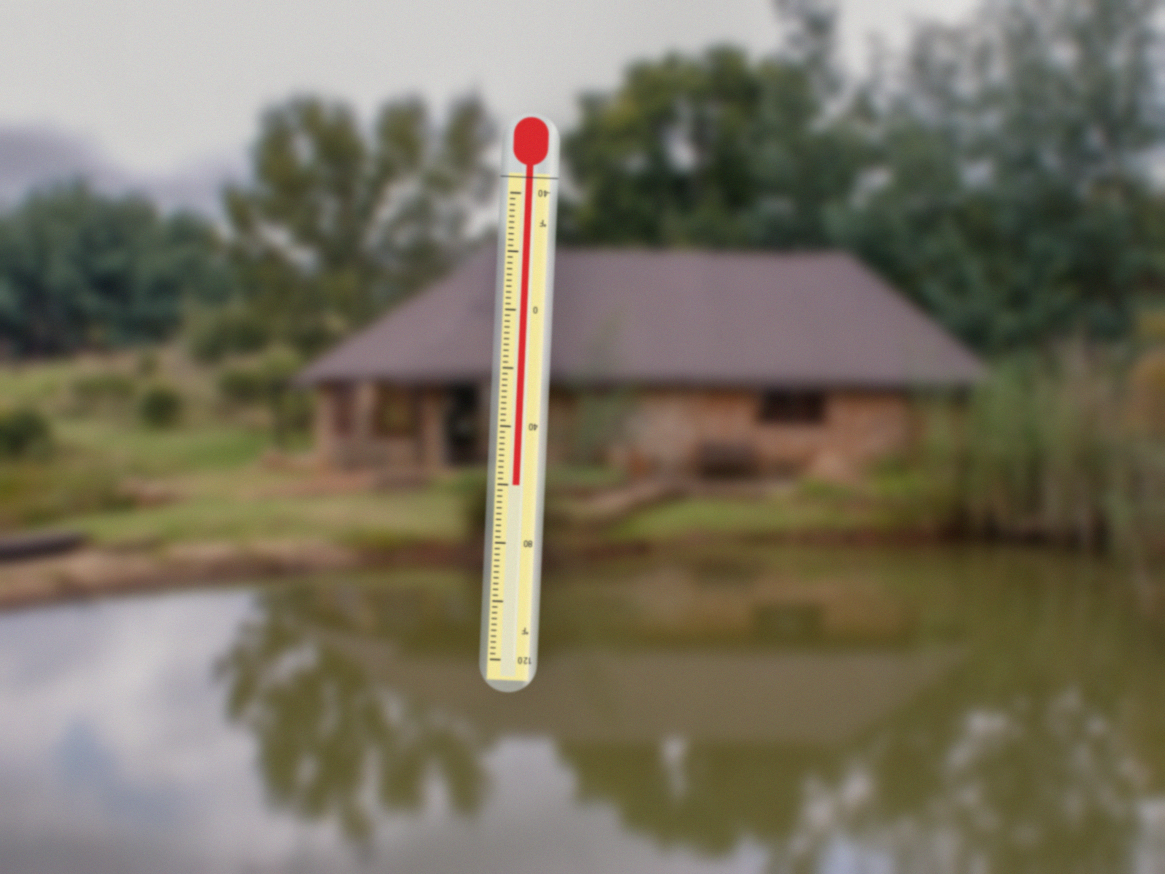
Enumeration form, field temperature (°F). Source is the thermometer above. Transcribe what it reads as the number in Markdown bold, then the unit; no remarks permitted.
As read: **60** °F
